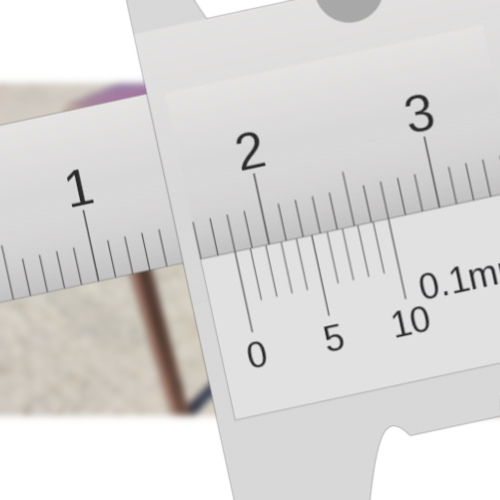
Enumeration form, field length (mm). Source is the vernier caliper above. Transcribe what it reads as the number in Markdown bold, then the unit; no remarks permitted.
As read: **18.0** mm
